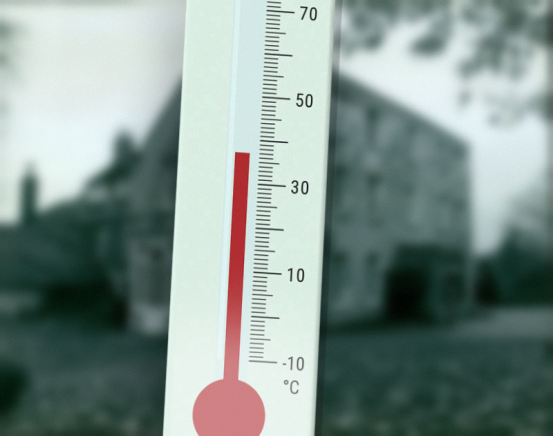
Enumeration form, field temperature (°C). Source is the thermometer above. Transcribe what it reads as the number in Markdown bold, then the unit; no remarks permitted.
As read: **37** °C
